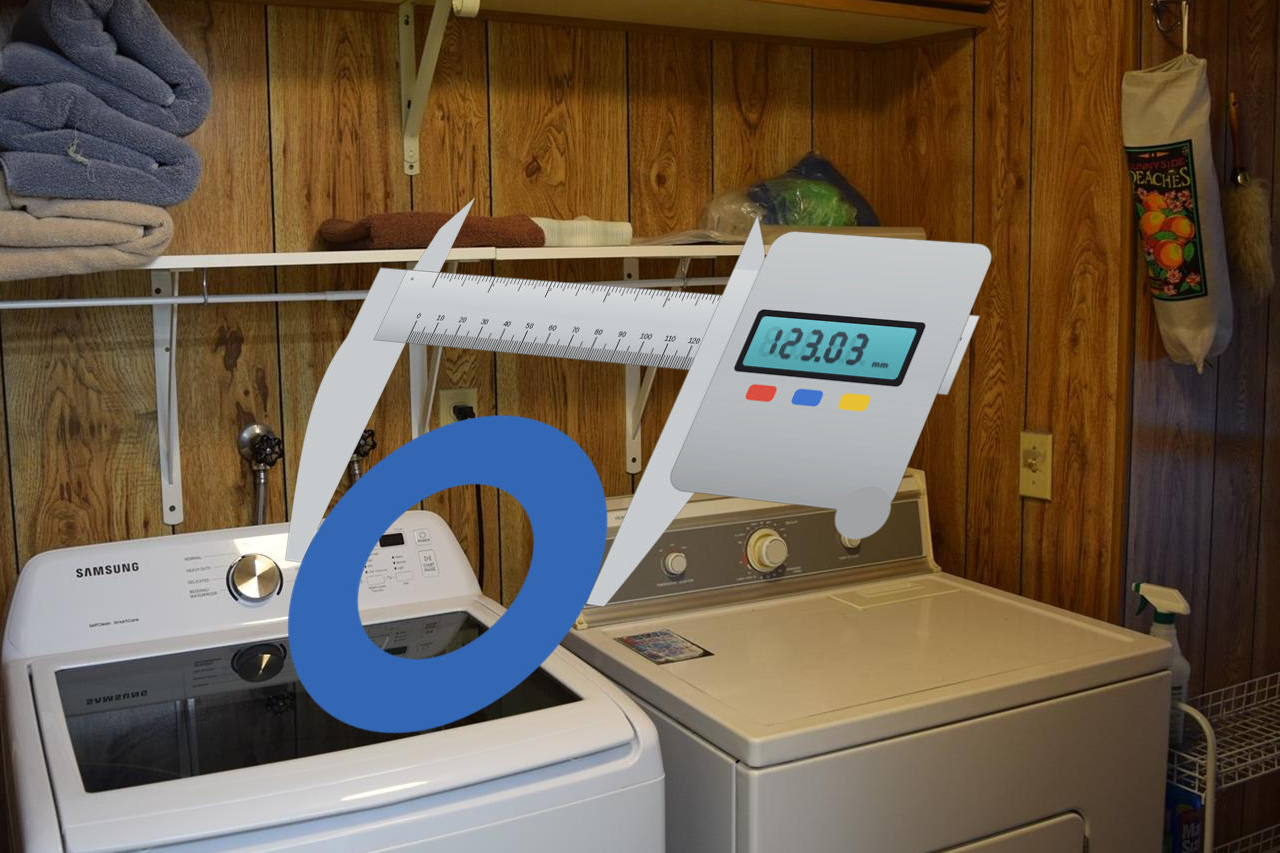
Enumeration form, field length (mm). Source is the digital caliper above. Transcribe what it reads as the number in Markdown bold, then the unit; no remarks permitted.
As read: **123.03** mm
